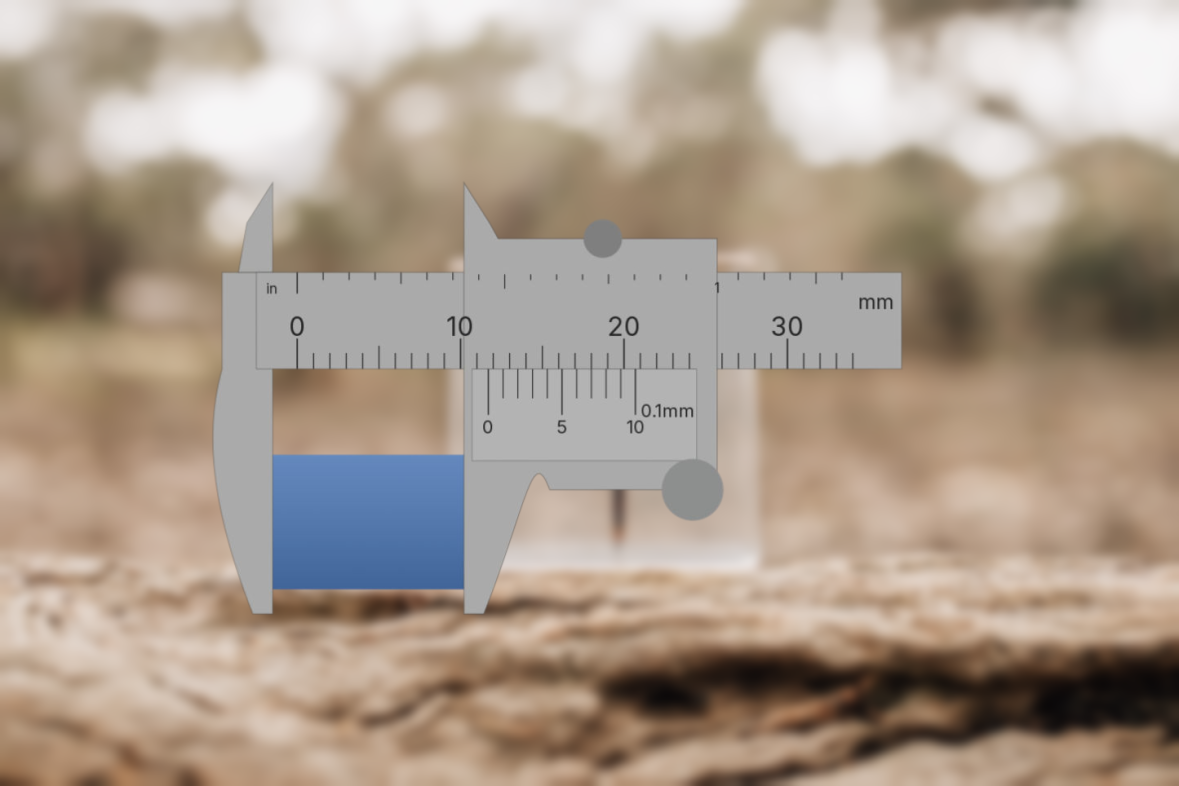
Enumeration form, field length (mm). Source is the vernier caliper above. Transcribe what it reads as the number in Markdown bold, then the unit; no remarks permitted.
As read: **11.7** mm
